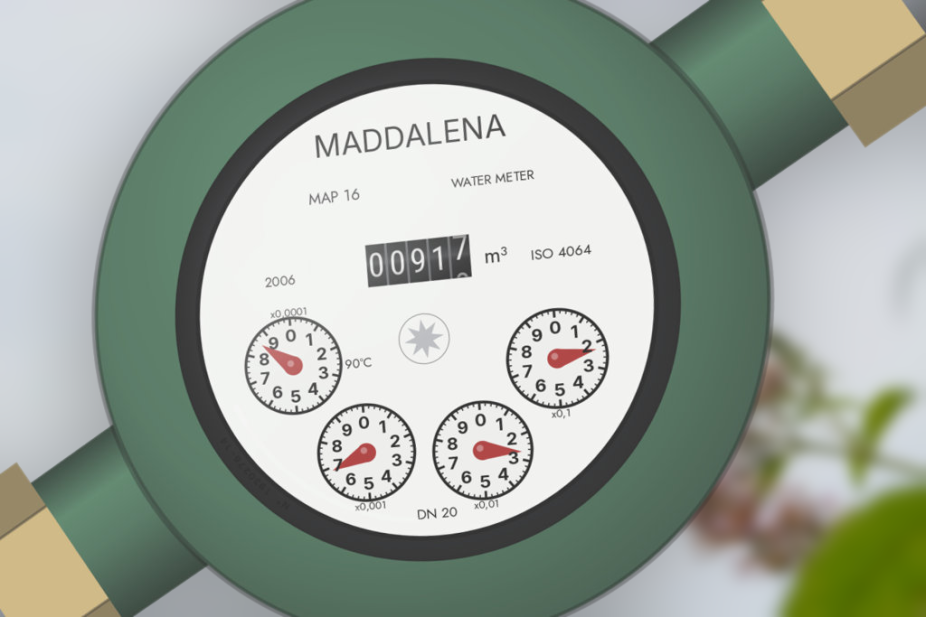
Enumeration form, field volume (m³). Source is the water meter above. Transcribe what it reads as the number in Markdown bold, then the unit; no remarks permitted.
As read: **917.2268** m³
